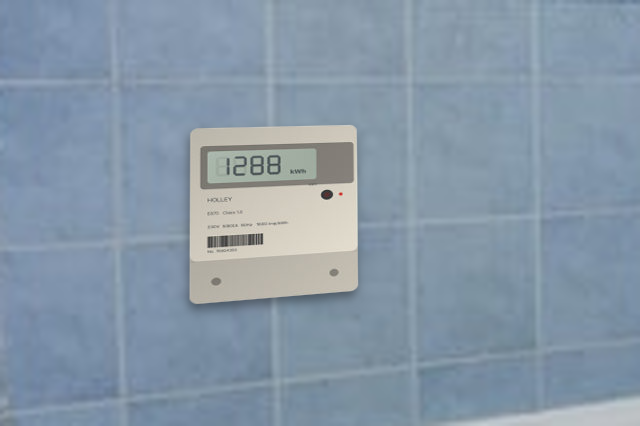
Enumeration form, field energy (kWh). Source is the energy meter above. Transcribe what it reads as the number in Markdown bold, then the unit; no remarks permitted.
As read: **1288** kWh
